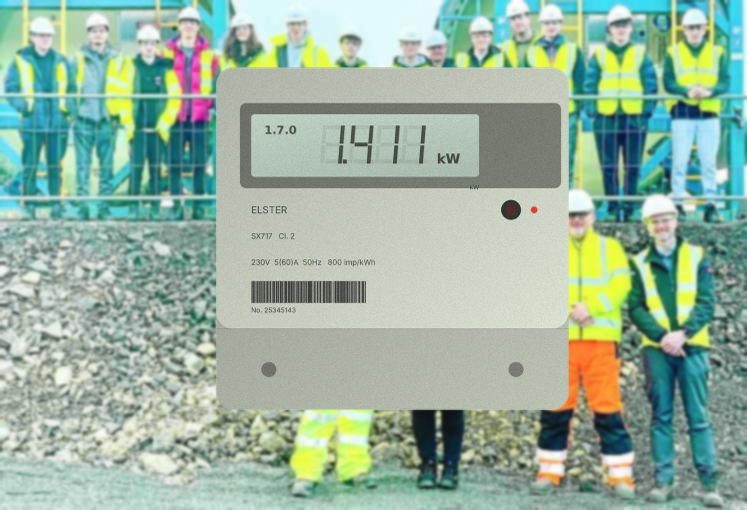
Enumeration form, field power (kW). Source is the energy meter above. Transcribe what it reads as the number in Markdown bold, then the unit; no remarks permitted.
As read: **1.411** kW
